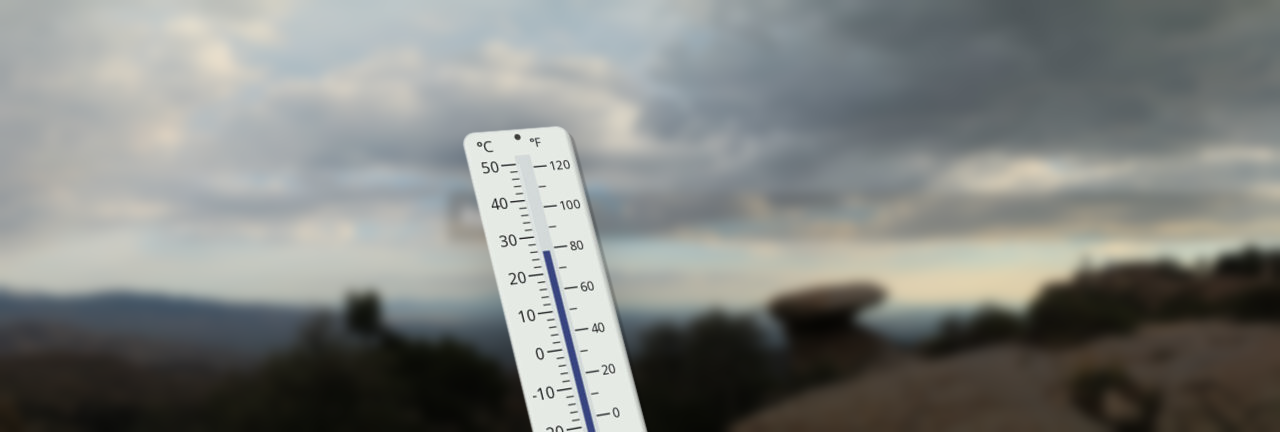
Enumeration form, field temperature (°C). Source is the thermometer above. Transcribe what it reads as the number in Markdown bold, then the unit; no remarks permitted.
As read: **26** °C
